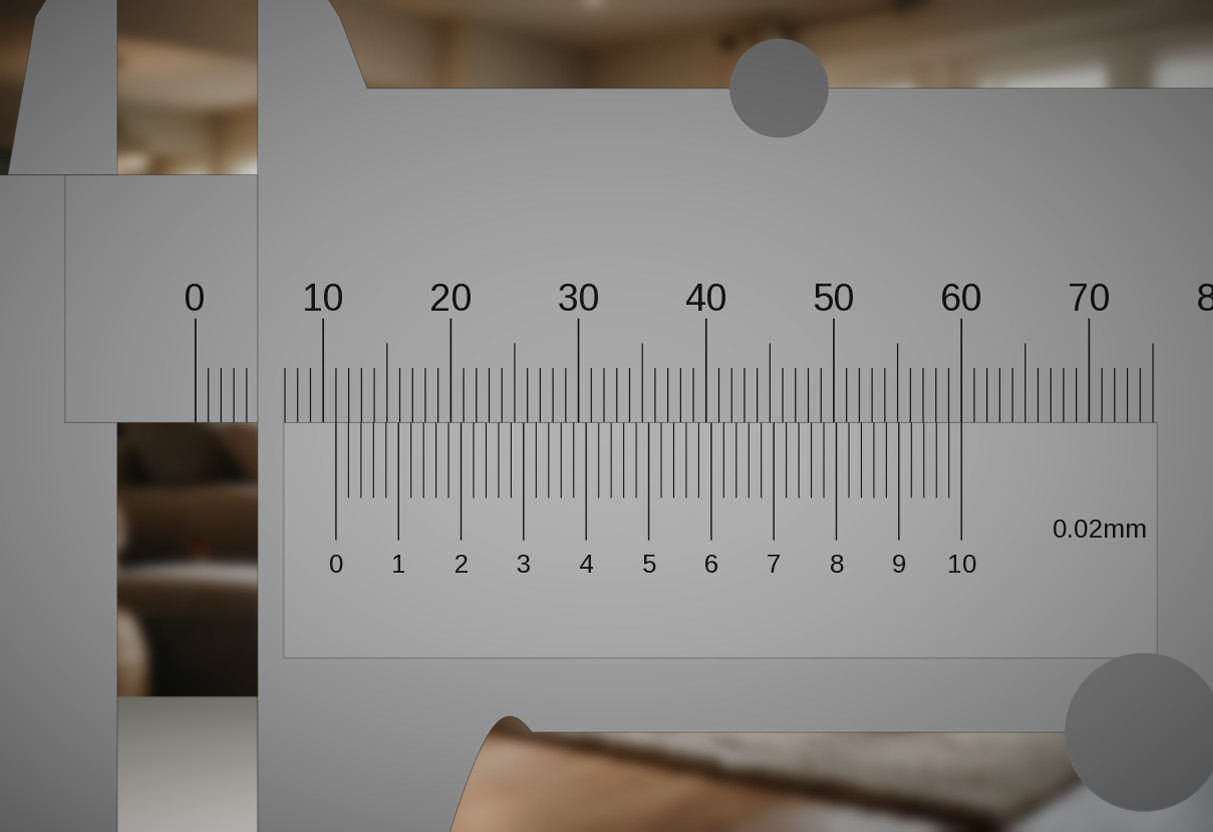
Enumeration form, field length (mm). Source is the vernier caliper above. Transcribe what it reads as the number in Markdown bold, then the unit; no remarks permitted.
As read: **11.0** mm
